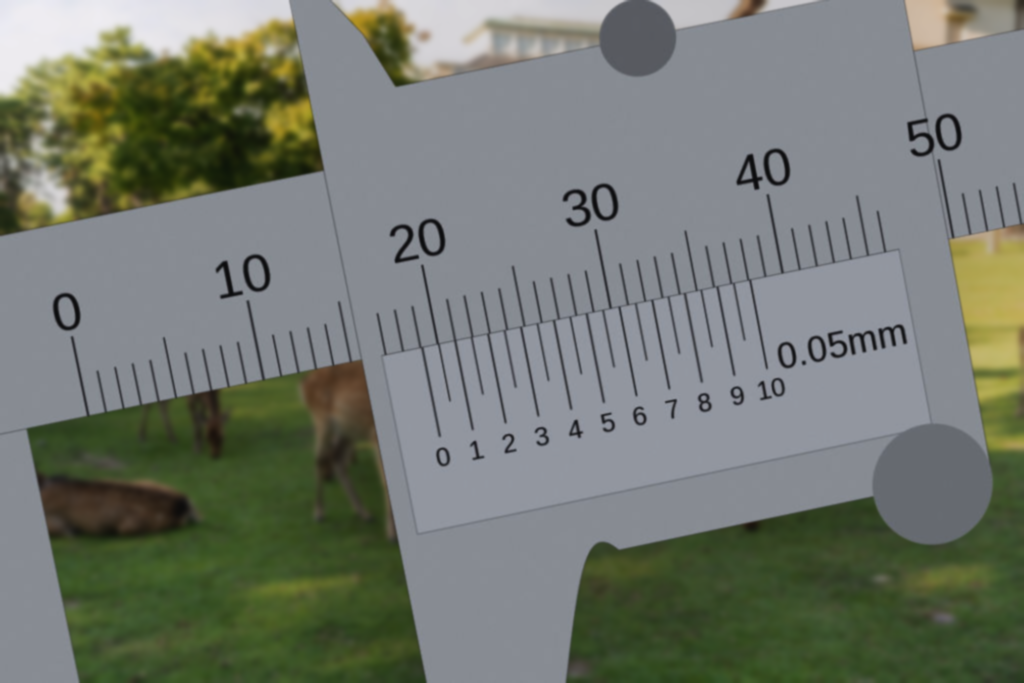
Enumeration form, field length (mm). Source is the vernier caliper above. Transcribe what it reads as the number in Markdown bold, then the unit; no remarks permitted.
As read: **19.1** mm
